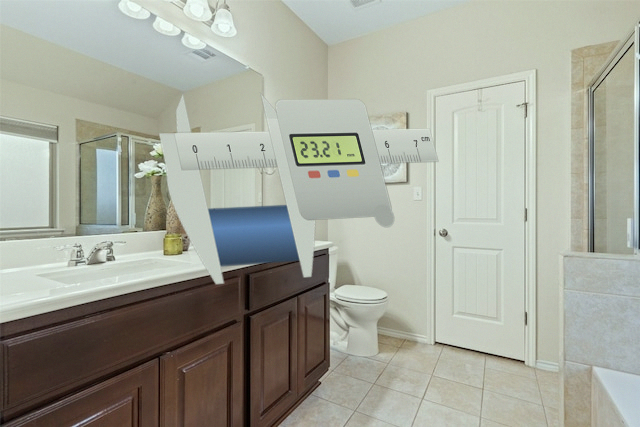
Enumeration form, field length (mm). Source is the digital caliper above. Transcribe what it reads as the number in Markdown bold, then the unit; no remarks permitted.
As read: **23.21** mm
